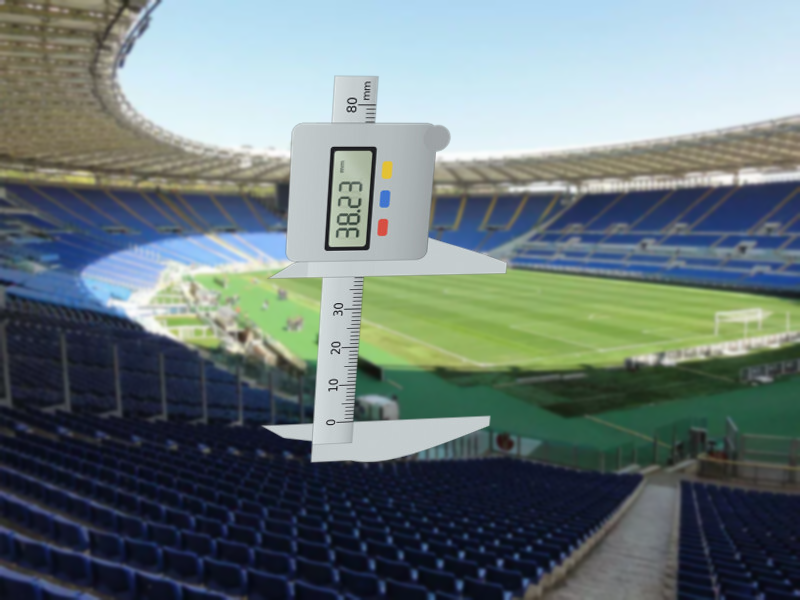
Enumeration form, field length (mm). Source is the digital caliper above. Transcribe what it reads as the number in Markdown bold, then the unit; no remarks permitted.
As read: **38.23** mm
